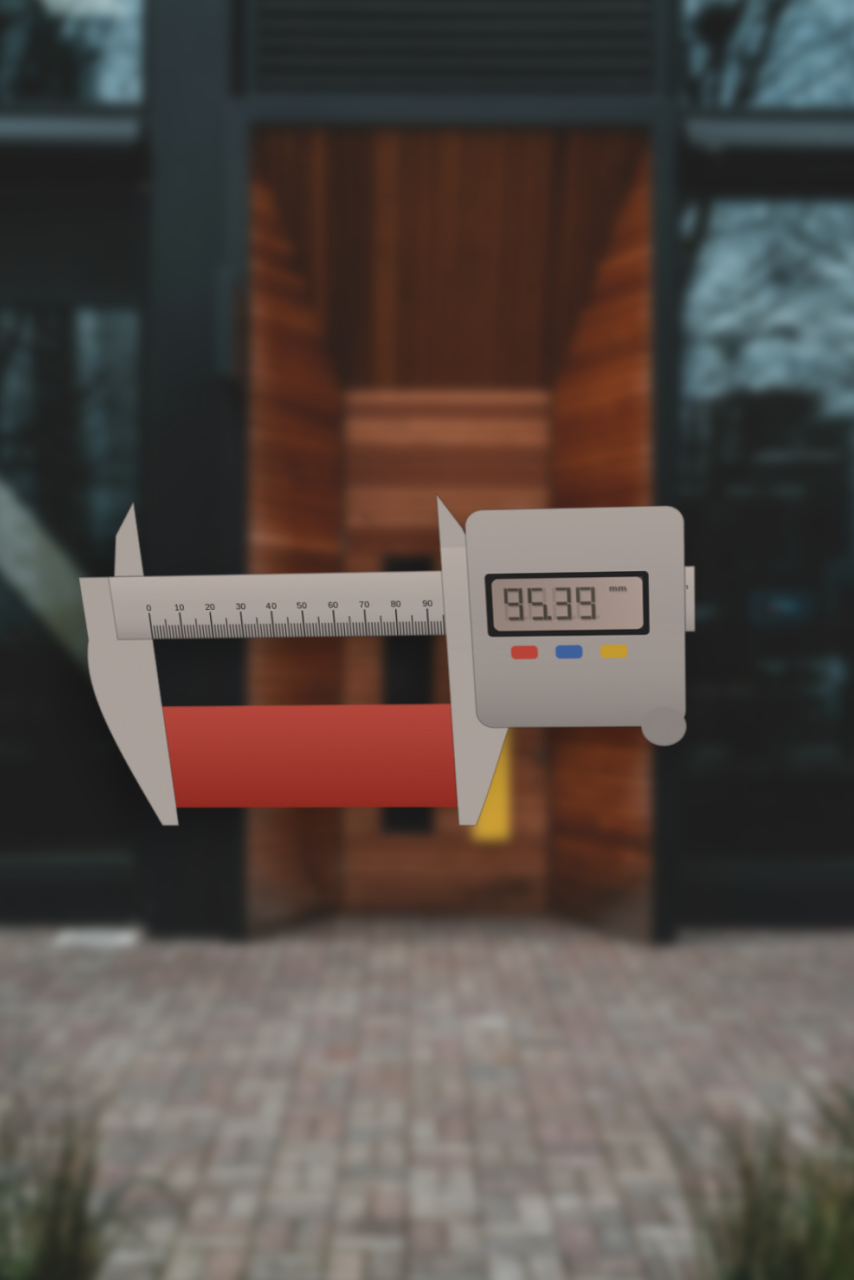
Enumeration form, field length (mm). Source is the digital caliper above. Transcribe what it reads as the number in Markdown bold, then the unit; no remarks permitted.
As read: **95.39** mm
